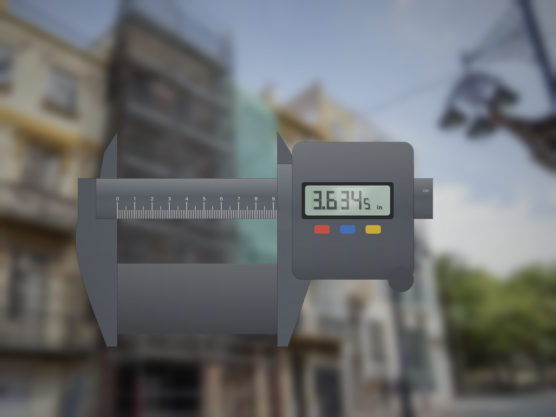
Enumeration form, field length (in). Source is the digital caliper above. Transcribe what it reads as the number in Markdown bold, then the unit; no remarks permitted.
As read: **3.6345** in
